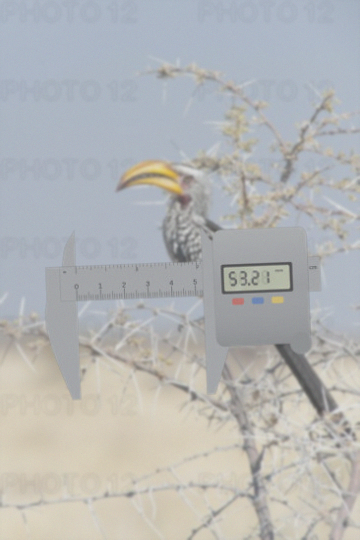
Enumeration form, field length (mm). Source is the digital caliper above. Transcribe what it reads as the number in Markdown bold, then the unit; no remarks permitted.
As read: **53.21** mm
